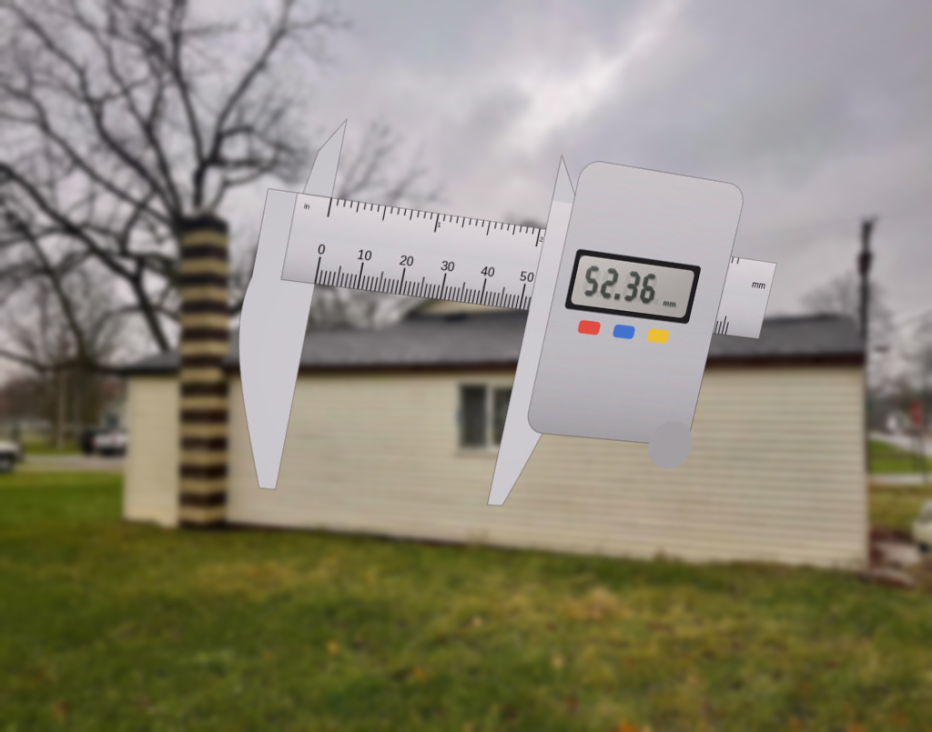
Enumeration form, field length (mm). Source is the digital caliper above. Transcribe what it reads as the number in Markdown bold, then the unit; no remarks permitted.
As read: **52.36** mm
